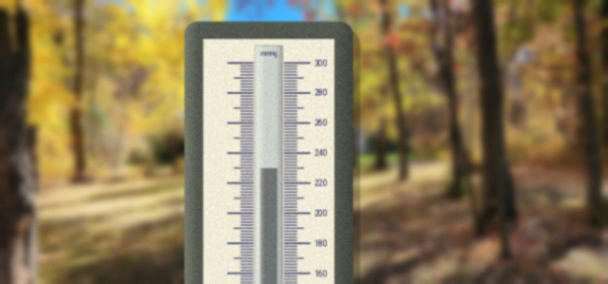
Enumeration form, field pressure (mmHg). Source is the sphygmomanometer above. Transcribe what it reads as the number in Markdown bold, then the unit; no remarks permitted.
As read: **230** mmHg
